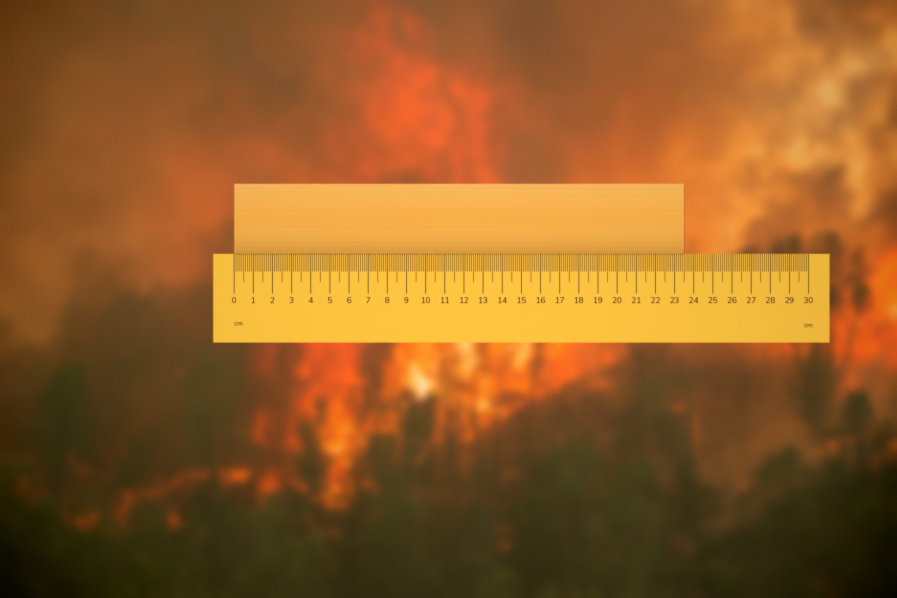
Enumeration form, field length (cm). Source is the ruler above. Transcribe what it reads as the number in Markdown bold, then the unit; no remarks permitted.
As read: **23.5** cm
